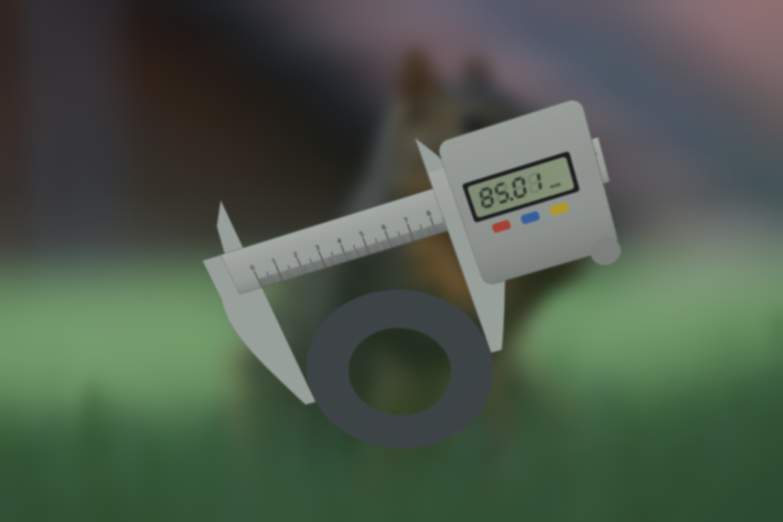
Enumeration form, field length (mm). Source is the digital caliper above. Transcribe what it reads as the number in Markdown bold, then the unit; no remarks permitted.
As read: **85.01** mm
